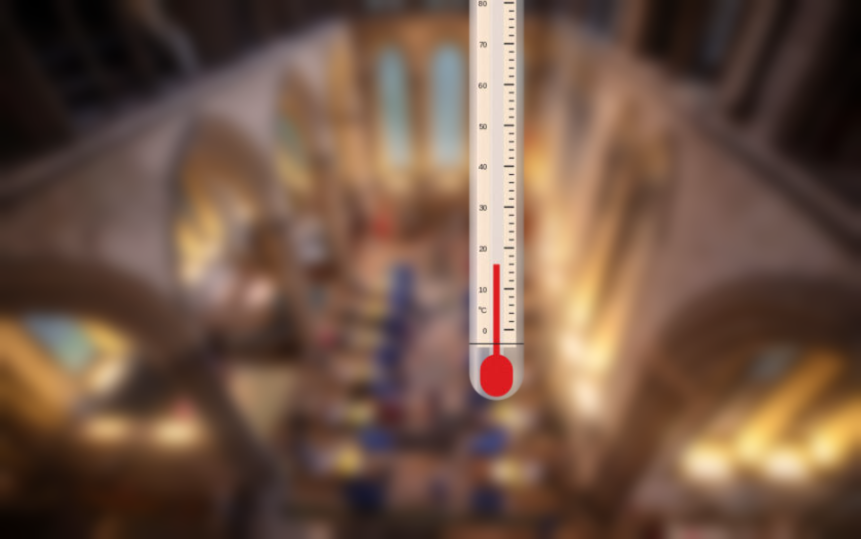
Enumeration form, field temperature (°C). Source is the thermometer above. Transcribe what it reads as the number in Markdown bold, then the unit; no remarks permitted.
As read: **16** °C
